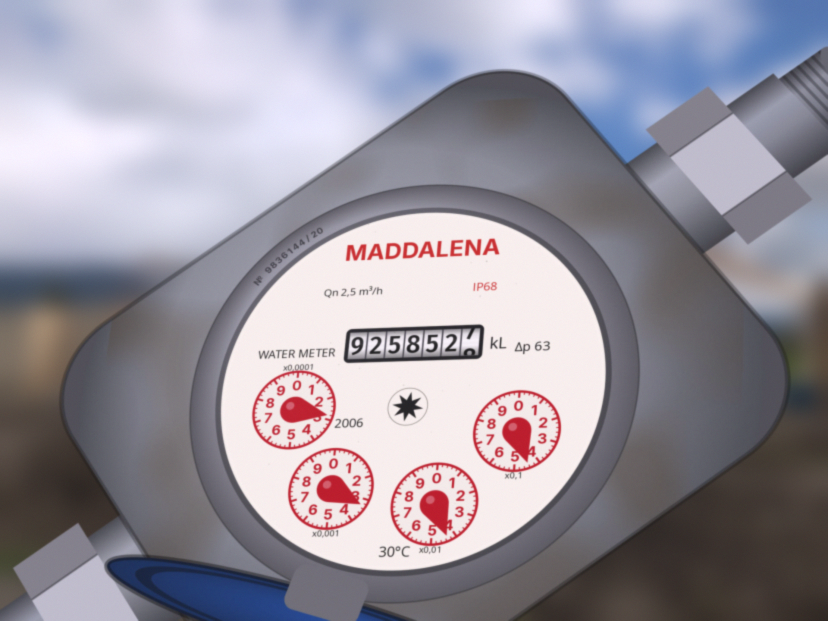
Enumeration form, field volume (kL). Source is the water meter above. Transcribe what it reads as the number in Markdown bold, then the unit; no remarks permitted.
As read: **9258527.4432** kL
